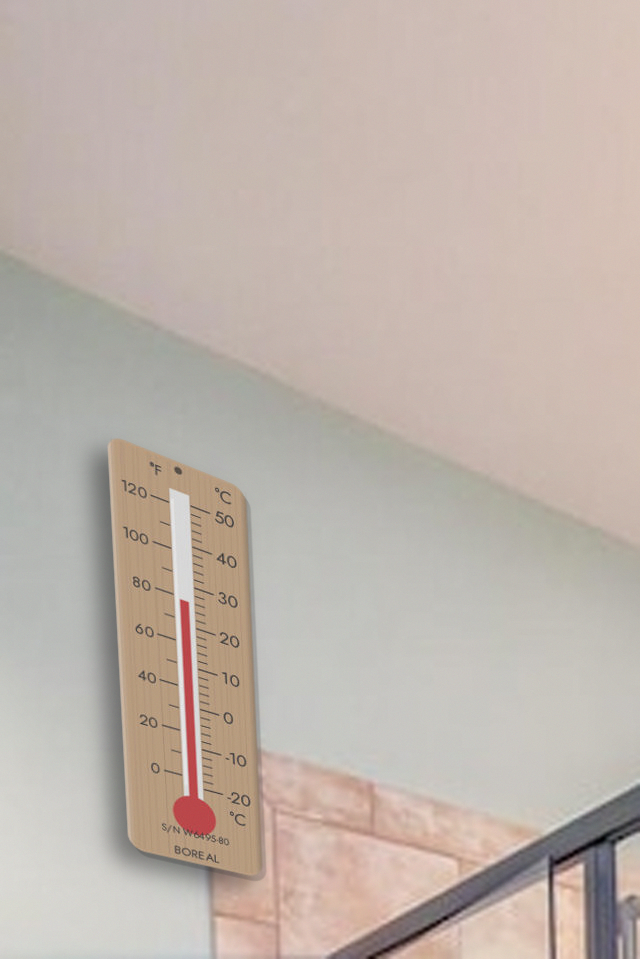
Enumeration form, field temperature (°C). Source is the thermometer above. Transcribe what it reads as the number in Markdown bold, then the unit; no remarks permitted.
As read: **26** °C
